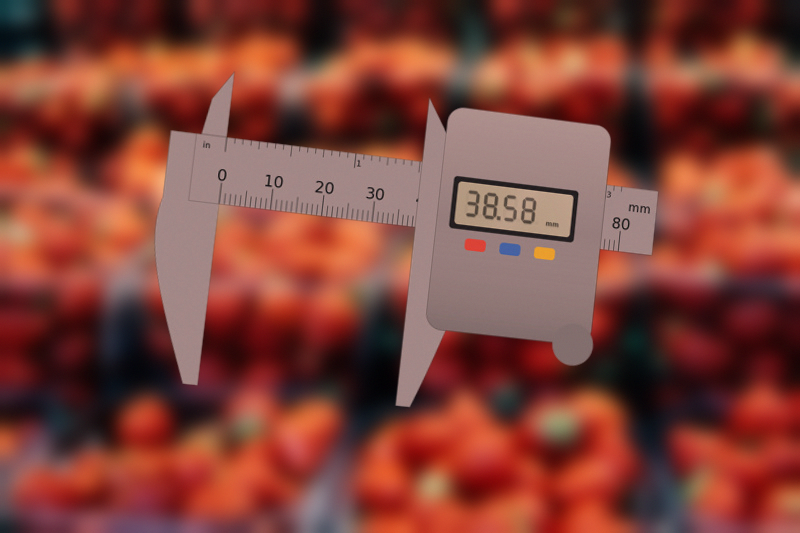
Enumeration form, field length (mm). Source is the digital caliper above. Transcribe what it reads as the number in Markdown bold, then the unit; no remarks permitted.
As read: **38.58** mm
